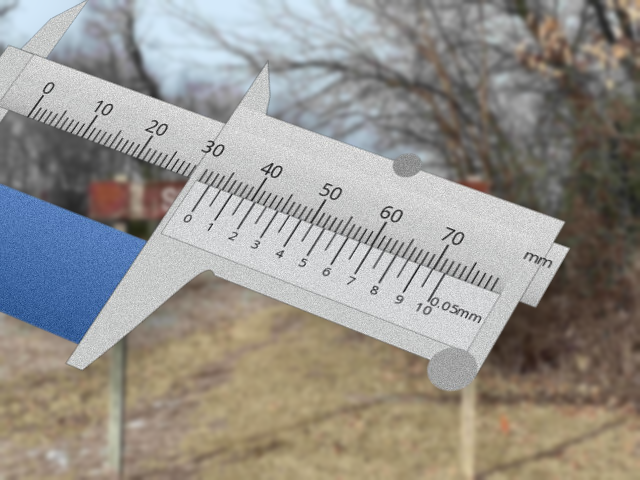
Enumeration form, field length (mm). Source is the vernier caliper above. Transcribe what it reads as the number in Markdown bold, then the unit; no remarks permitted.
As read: **32.8** mm
